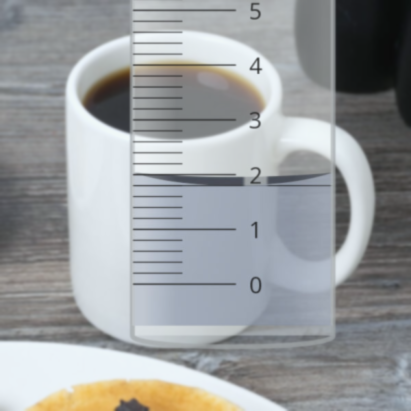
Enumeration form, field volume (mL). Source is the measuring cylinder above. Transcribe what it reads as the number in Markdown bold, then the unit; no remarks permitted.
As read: **1.8** mL
